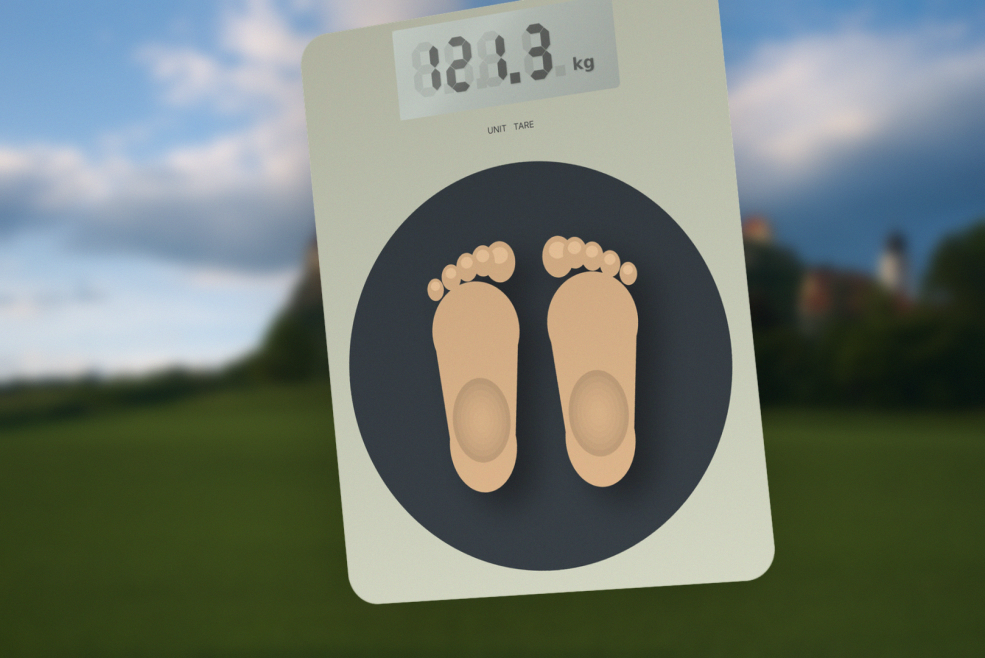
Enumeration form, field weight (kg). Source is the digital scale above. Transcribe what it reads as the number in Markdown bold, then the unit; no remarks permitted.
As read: **121.3** kg
